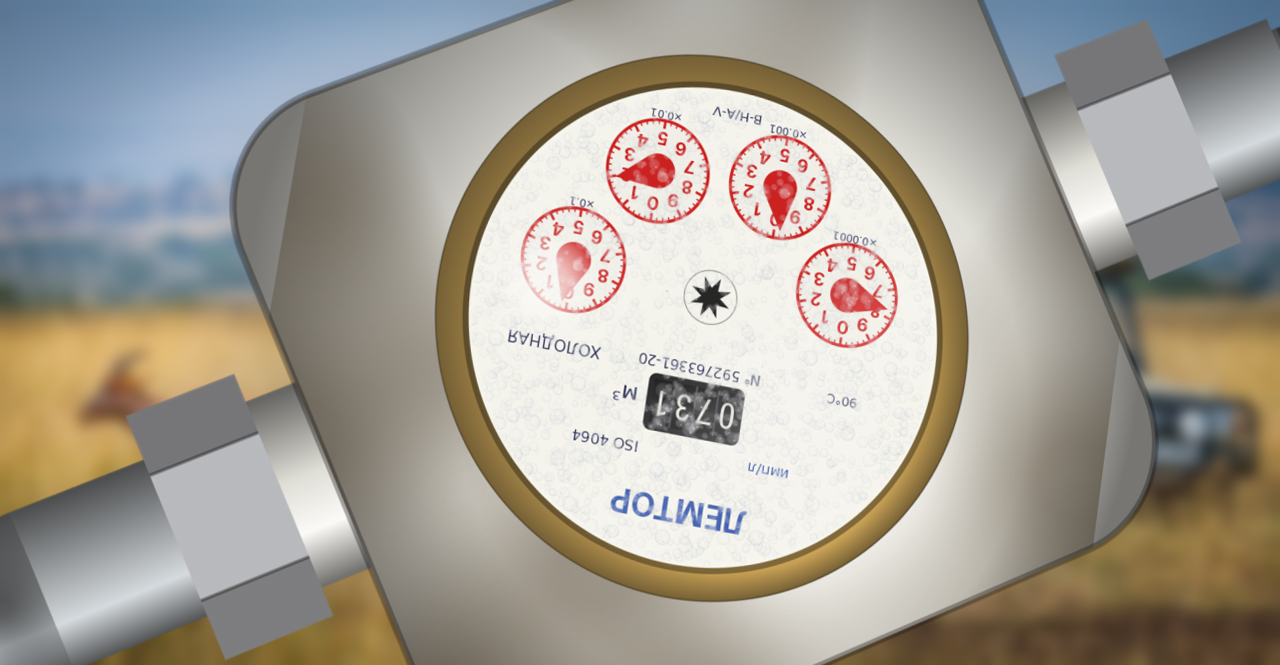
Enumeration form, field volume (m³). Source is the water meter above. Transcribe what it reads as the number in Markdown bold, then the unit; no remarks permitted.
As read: **731.0197** m³
